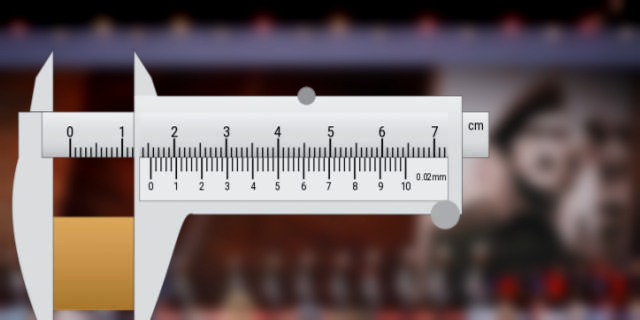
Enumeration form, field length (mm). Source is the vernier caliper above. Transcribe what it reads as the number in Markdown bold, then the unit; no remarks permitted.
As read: **15.5** mm
